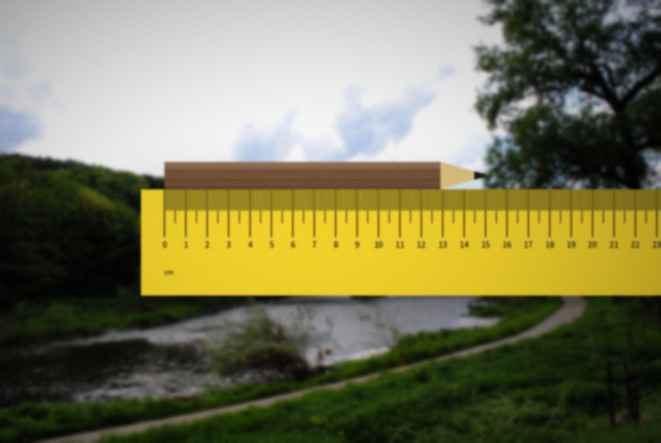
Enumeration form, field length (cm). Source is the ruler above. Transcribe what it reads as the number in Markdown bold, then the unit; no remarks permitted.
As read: **15** cm
